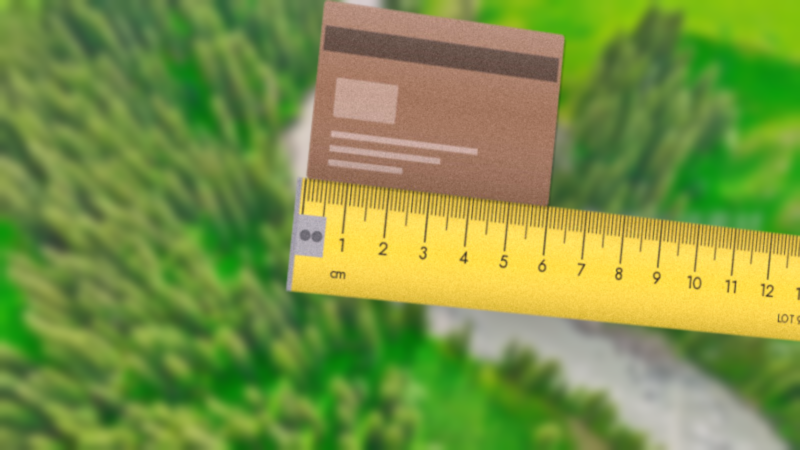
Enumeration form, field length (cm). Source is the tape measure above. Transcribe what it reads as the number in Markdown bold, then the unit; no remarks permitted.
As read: **6** cm
